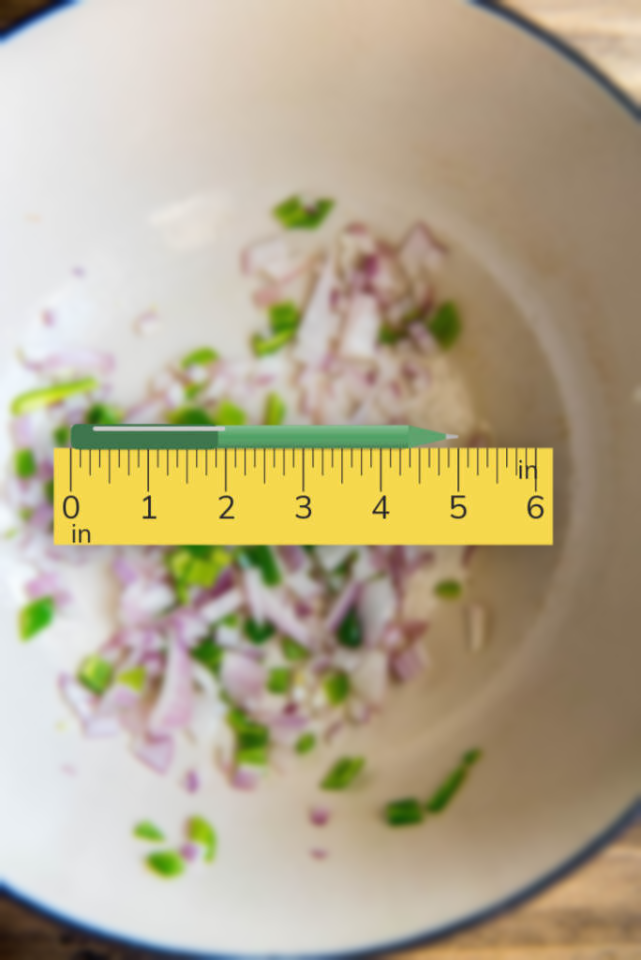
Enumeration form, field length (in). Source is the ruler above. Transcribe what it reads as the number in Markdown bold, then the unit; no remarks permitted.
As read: **5** in
